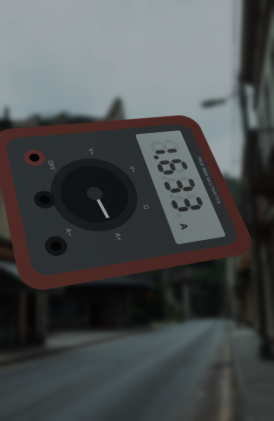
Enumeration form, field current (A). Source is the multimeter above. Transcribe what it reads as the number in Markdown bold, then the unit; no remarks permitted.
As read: **1.633** A
